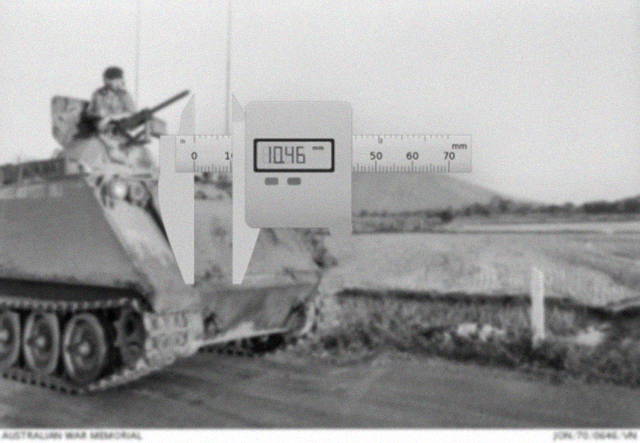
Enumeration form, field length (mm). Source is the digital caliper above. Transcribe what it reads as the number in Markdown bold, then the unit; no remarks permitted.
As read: **10.46** mm
